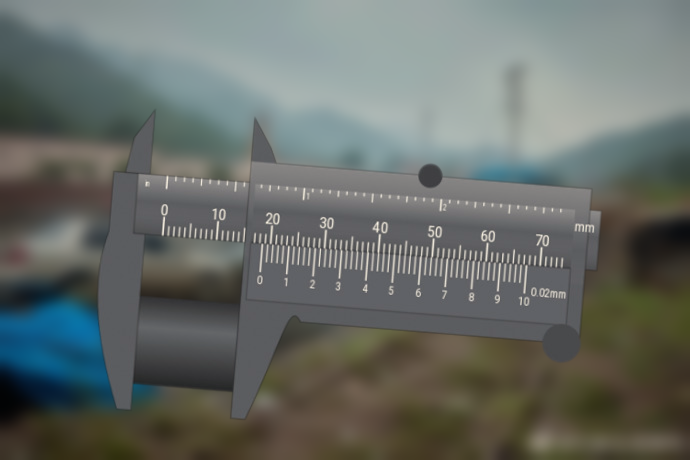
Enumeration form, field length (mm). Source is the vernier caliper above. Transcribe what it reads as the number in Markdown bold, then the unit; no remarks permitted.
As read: **18.5** mm
